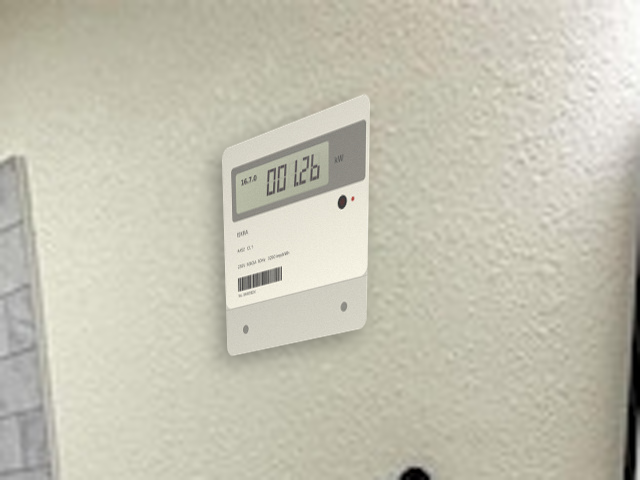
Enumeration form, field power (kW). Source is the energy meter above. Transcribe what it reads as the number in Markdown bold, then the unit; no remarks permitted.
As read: **1.26** kW
